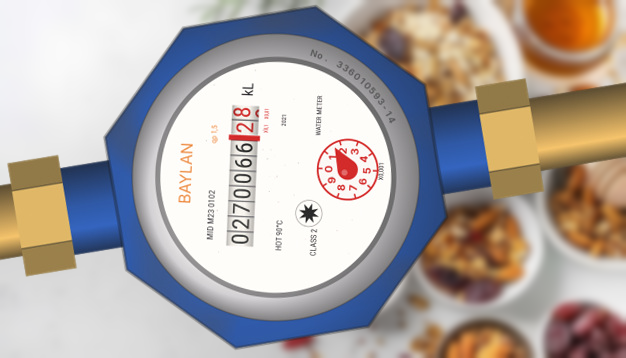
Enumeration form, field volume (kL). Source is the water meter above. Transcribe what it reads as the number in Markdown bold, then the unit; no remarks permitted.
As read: **270066.281** kL
